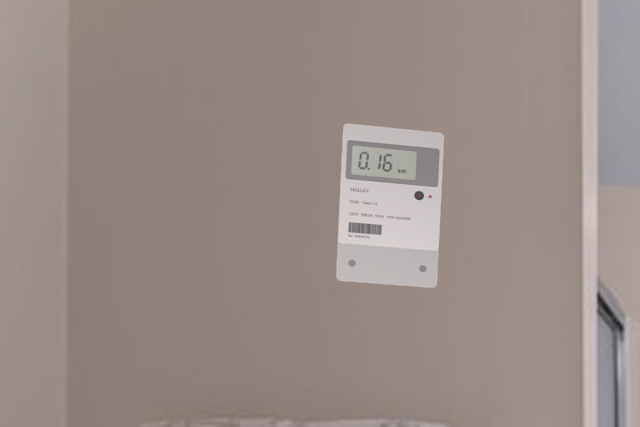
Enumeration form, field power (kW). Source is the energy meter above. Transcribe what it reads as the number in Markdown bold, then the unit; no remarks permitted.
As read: **0.16** kW
